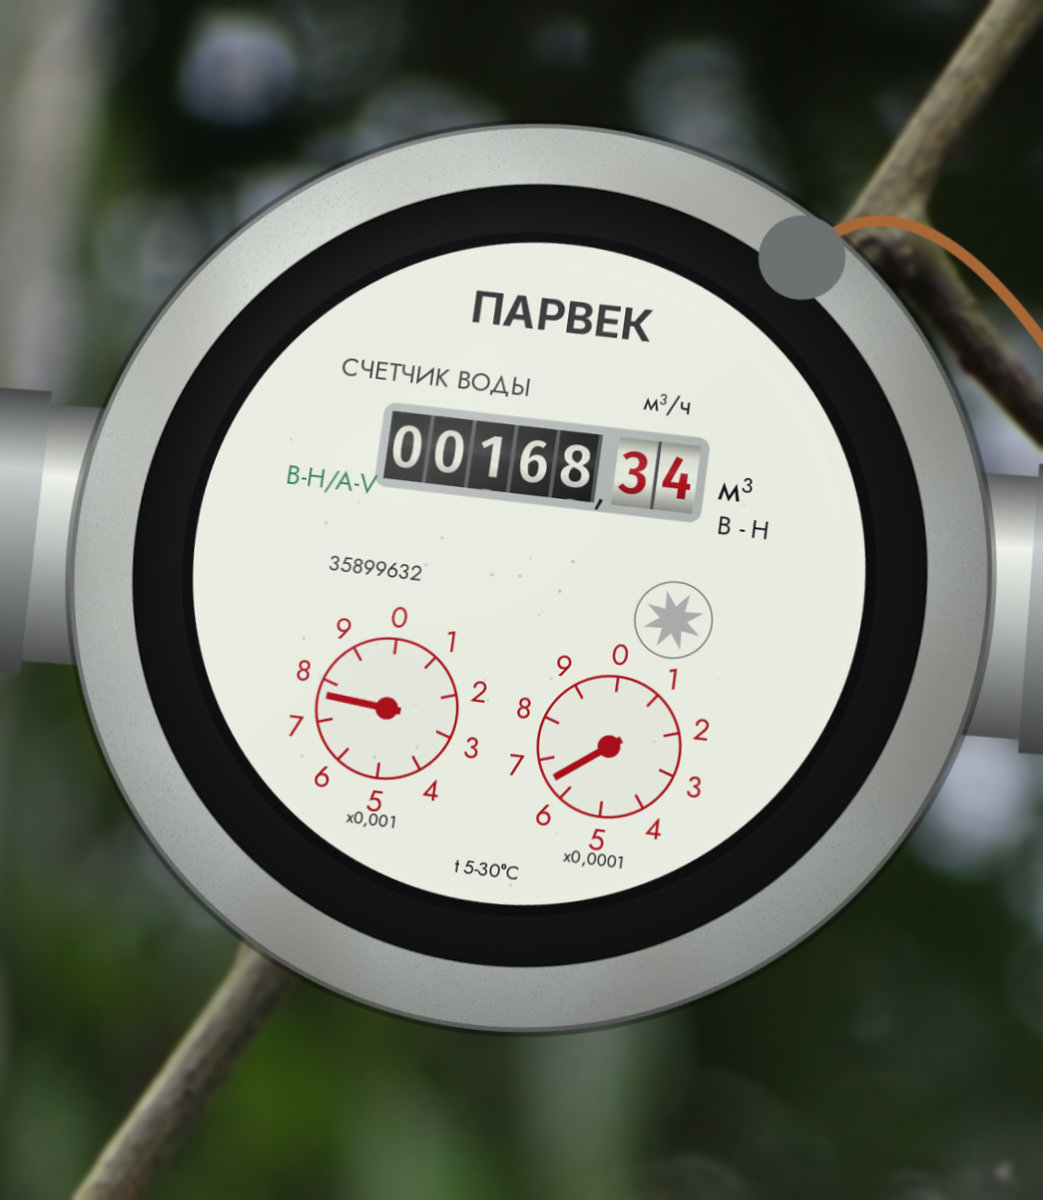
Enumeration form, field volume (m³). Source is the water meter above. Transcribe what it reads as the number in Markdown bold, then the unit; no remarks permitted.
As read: **168.3476** m³
